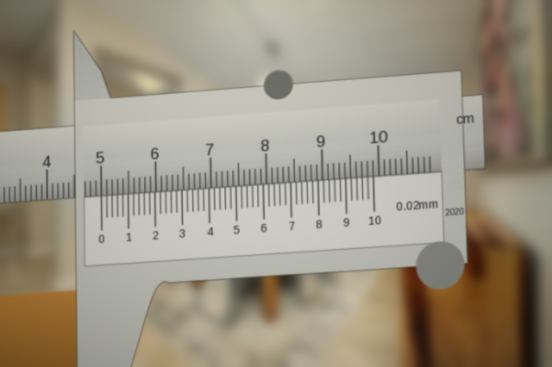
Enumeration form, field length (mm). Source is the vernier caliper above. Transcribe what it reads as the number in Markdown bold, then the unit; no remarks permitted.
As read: **50.0** mm
